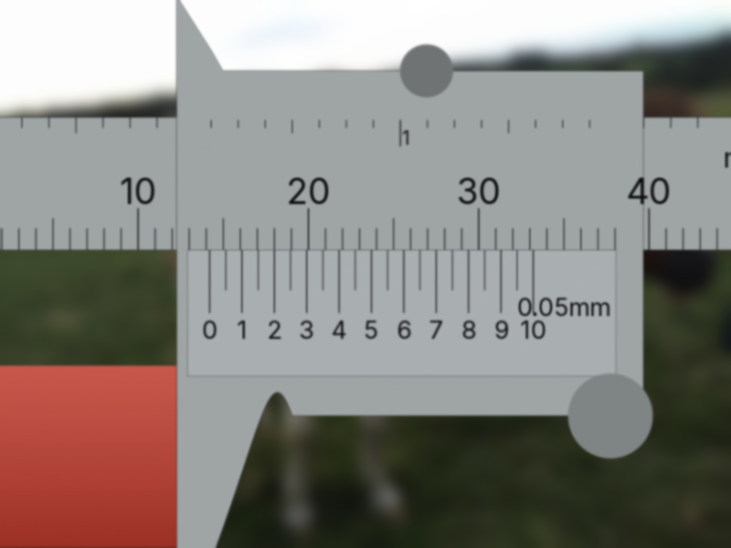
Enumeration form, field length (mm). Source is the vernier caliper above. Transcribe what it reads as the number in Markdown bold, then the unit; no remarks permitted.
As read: **14.2** mm
